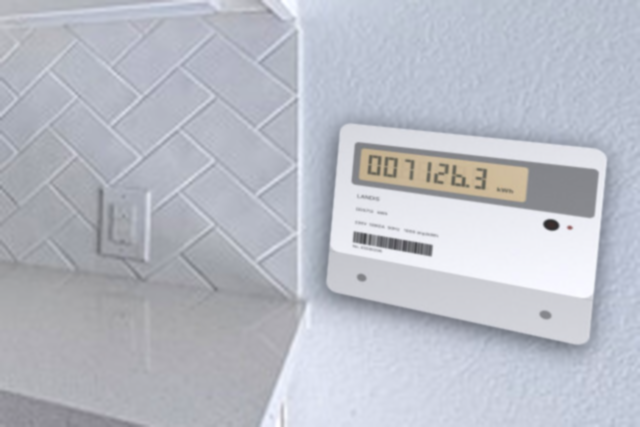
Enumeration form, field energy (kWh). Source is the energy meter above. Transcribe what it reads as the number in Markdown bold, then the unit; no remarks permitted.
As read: **7126.3** kWh
